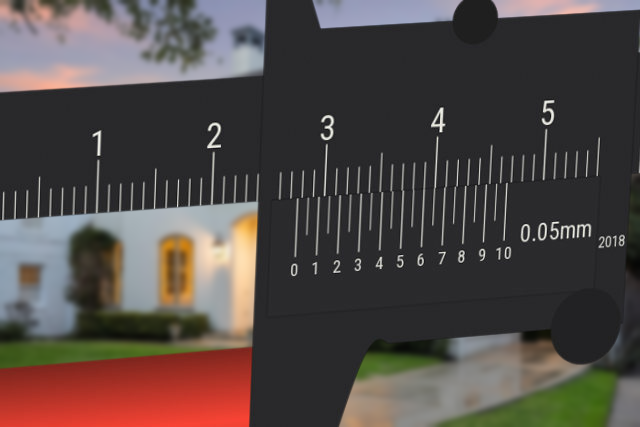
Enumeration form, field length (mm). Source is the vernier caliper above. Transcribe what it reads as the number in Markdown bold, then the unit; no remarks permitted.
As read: **27.6** mm
